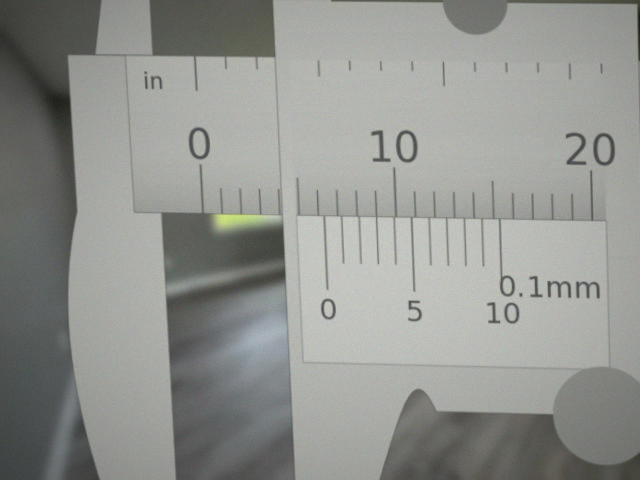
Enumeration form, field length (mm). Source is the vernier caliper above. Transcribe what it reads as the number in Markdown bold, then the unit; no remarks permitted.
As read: **6.3** mm
